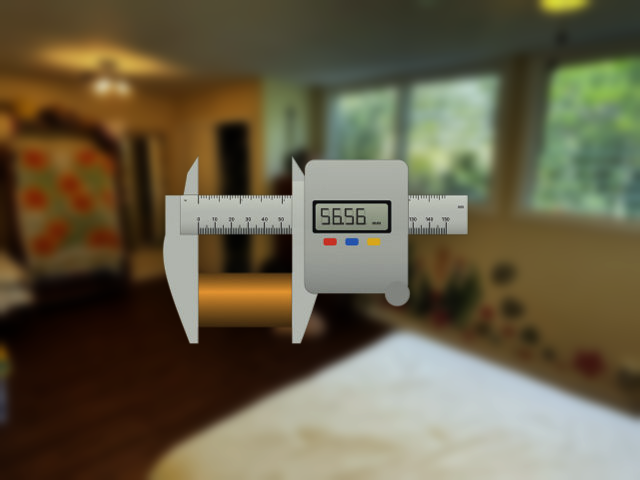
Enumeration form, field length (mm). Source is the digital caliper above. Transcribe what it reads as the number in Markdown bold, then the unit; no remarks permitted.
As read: **56.56** mm
